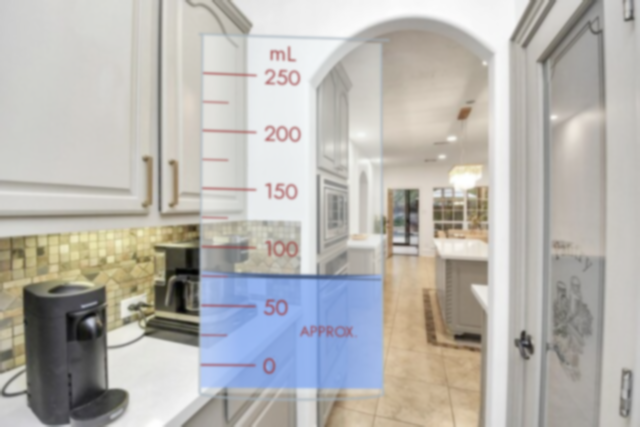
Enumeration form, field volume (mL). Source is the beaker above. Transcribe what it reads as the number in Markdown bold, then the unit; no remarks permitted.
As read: **75** mL
